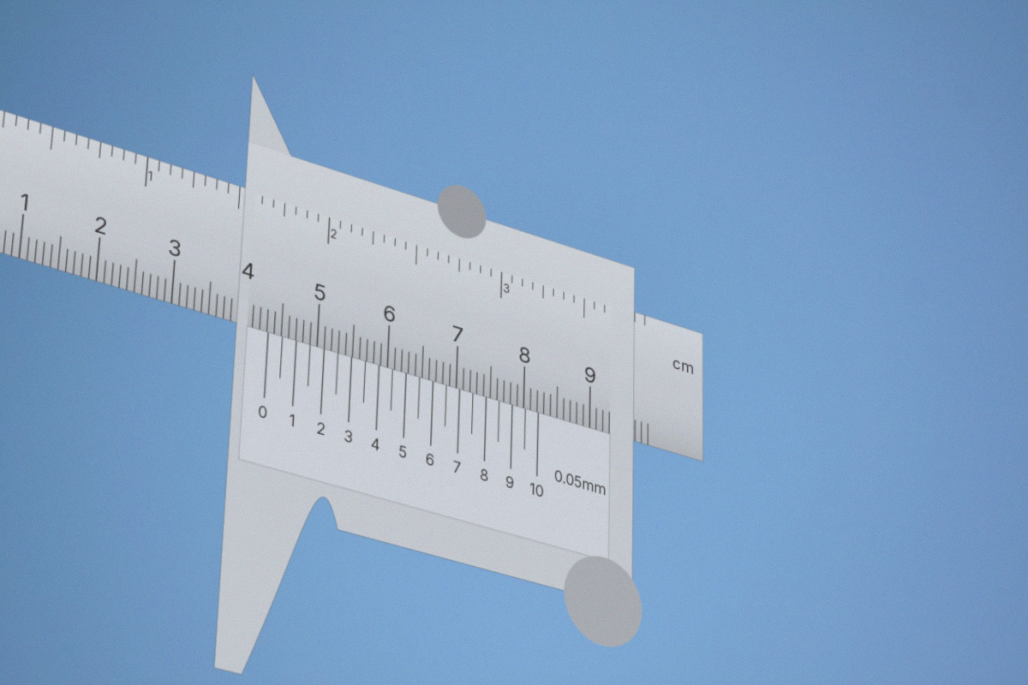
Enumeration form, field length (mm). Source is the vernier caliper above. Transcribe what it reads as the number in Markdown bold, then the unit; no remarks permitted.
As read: **43.2** mm
